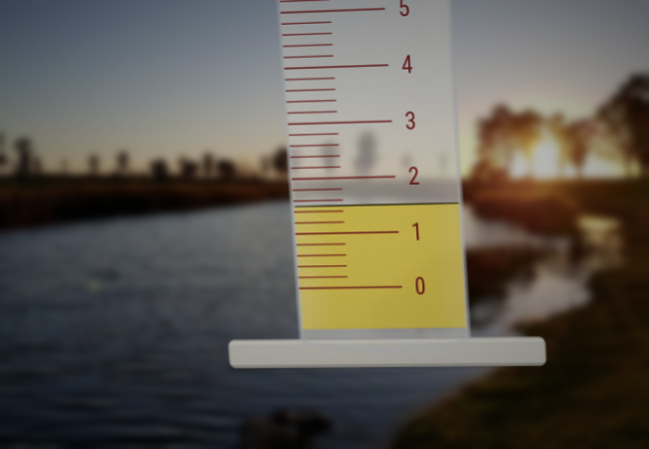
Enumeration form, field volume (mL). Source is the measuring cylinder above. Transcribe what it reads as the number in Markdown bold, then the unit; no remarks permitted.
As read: **1.5** mL
